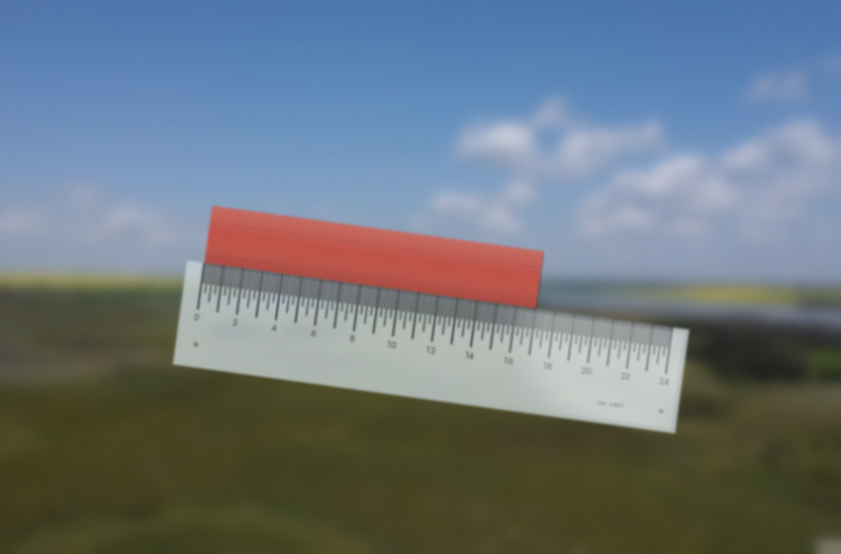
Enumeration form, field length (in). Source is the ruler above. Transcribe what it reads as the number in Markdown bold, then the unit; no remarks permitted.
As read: **17** in
